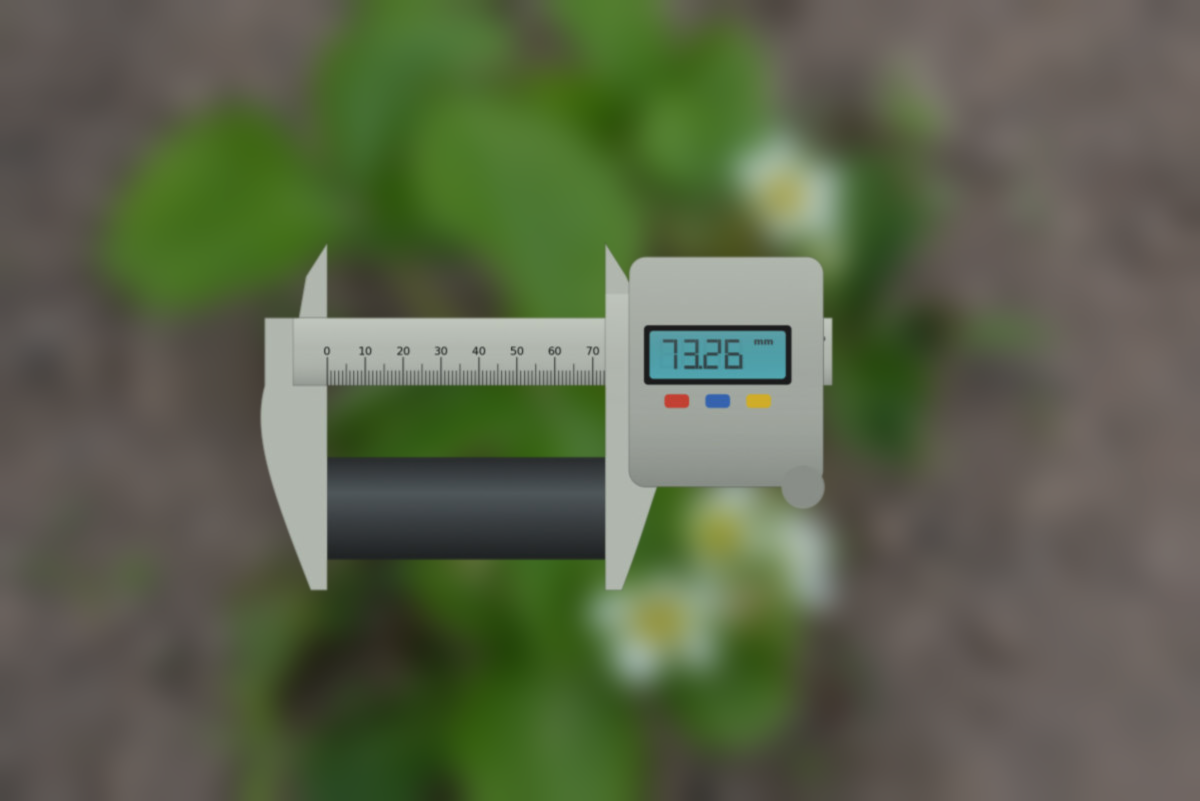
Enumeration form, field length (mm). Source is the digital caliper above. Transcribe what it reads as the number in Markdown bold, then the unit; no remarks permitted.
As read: **73.26** mm
